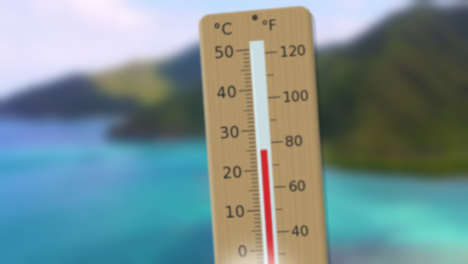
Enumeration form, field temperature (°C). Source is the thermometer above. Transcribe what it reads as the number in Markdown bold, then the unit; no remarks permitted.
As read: **25** °C
